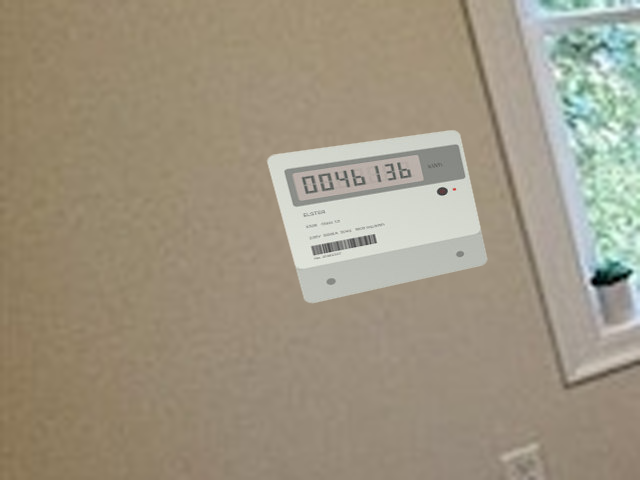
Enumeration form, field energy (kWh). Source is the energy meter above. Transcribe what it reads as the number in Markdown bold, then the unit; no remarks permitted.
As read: **46136** kWh
